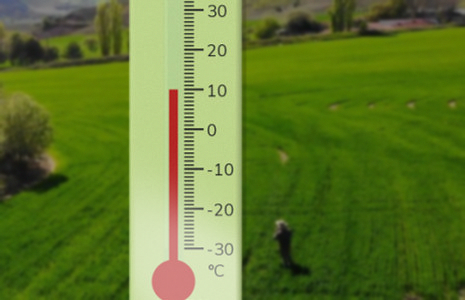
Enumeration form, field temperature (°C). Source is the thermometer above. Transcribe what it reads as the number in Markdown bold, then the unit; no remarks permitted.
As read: **10** °C
